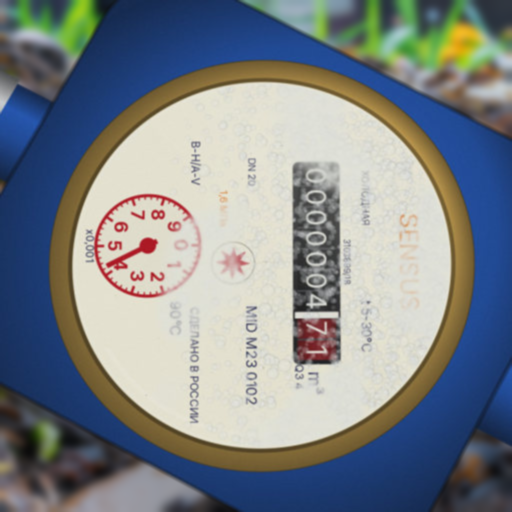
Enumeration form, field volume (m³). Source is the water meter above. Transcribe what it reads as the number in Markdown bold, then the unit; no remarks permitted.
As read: **4.714** m³
